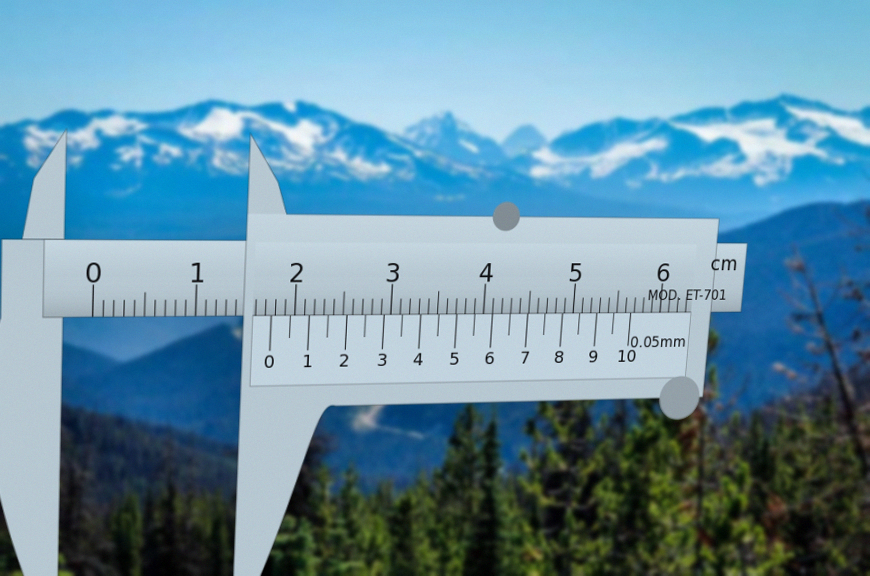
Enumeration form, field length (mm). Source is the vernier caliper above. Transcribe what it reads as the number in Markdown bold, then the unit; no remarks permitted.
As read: **17.6** mm
